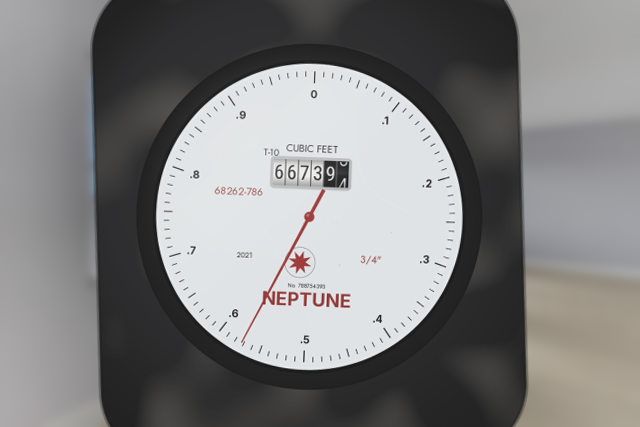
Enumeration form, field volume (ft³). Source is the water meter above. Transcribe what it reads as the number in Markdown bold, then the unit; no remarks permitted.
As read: **667393.57** ft³
